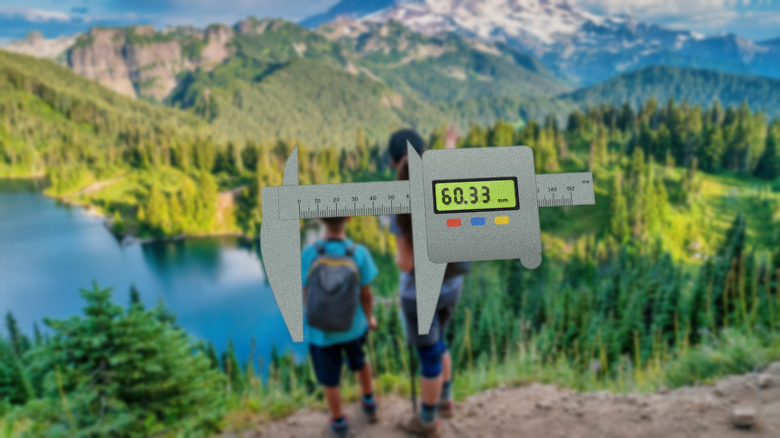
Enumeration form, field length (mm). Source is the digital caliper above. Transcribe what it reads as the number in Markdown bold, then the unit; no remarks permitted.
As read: **60.33** mm
